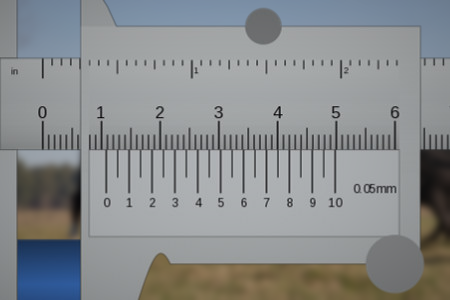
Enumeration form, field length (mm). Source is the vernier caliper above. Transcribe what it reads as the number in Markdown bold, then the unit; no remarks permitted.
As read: **10.8** mm
